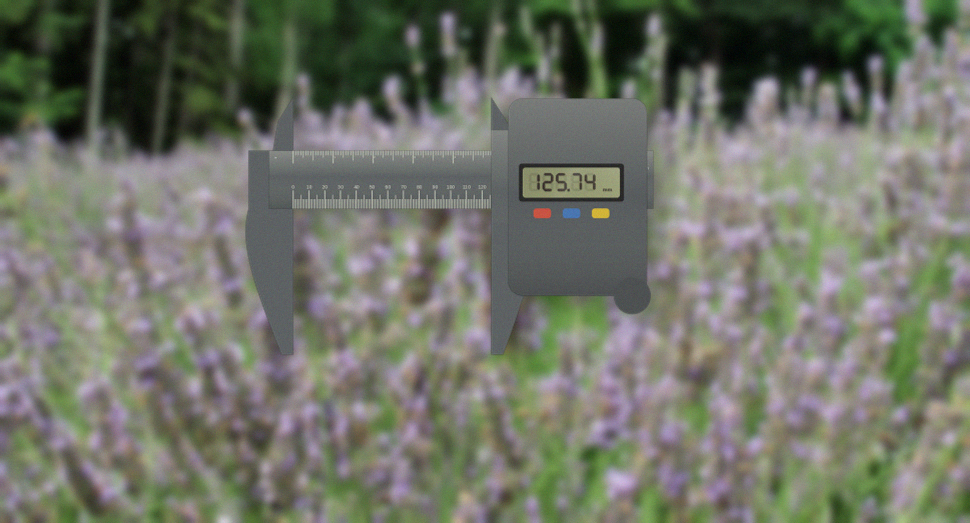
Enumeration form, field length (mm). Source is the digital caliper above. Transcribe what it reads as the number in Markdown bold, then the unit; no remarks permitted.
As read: **125.74** mm
